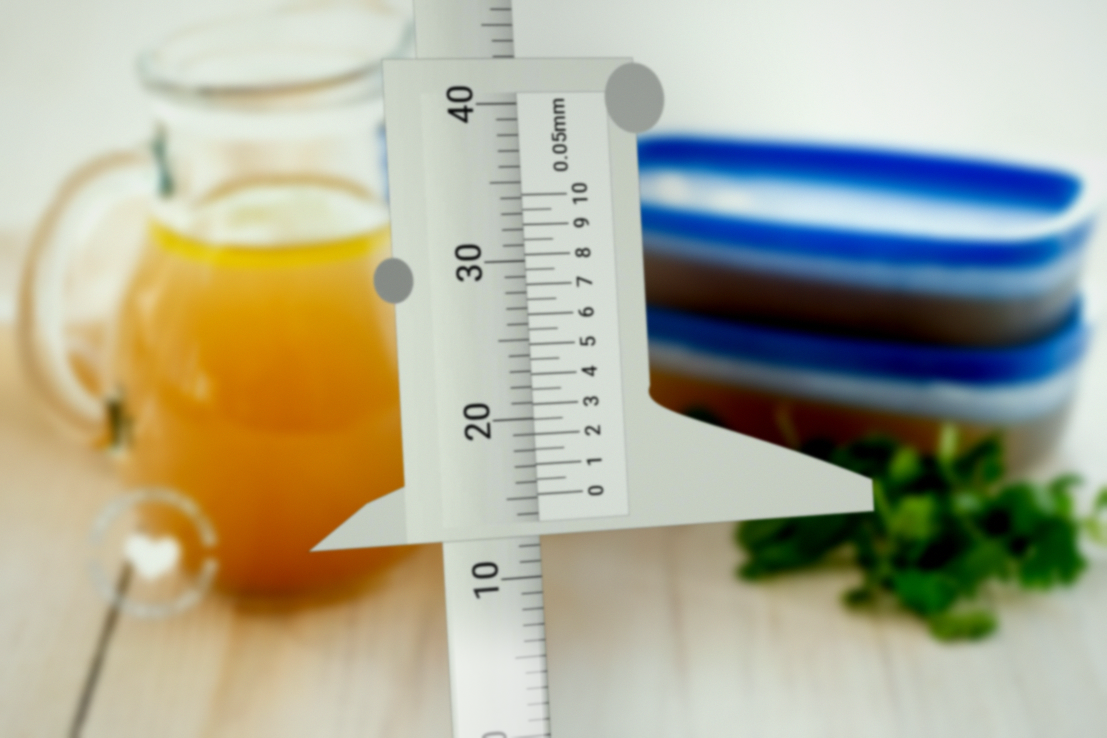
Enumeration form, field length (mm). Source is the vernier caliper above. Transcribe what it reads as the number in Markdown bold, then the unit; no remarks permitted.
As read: **15.2** mm
